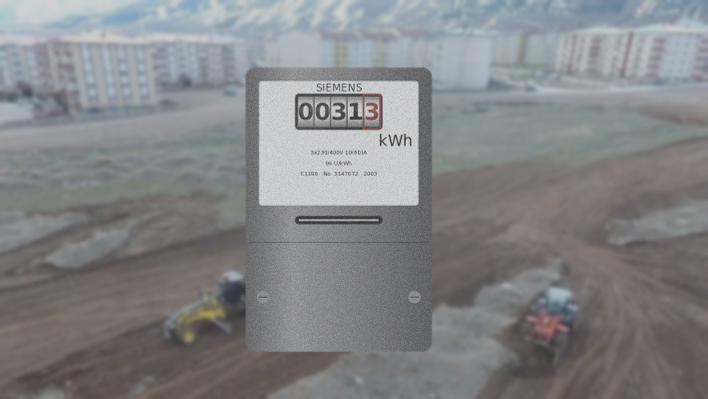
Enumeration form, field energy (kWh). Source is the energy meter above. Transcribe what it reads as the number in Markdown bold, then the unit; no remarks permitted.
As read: **31.3** kWh
